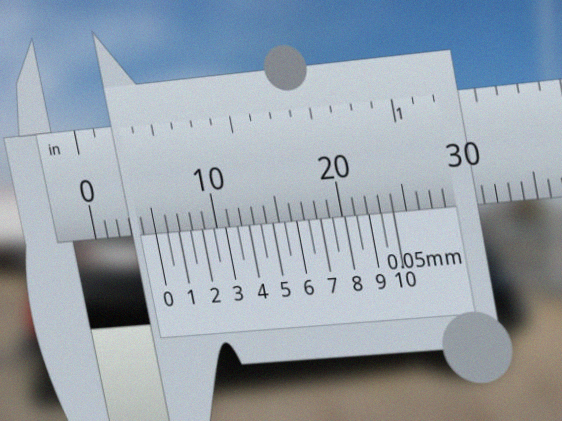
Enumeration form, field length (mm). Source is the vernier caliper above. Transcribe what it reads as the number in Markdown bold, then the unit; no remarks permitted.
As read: **5.0** mm
